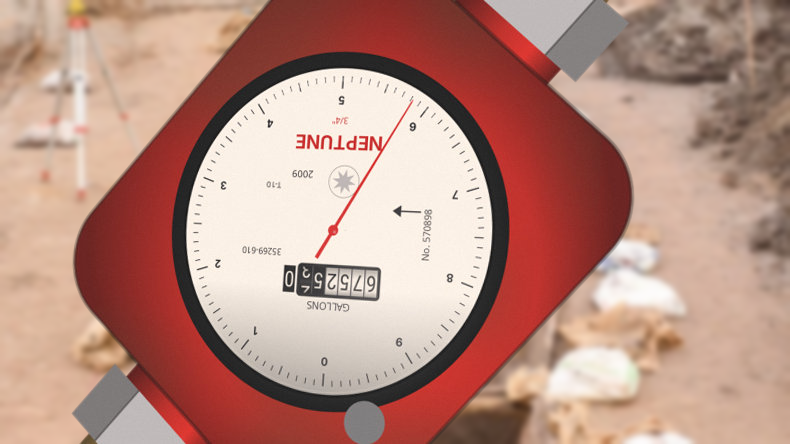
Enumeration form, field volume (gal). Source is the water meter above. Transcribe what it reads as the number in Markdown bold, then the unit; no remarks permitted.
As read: **6752525.8** gal
